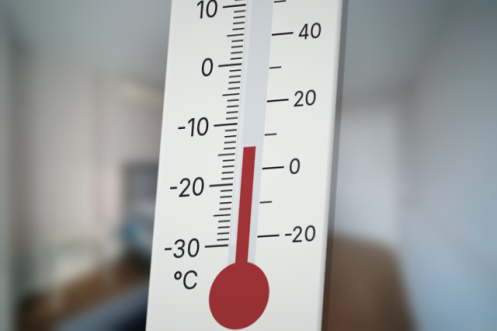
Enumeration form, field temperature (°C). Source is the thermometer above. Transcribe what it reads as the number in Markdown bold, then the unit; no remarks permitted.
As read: **-14** °C
